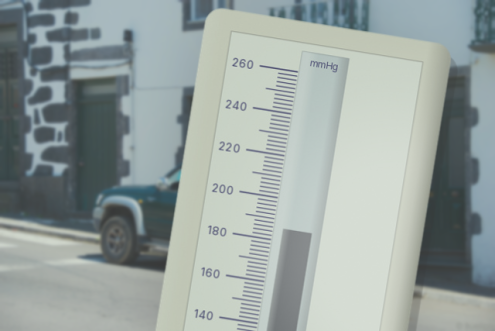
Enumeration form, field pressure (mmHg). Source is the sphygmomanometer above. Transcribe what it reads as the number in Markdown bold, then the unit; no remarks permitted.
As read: **186** mmHg
